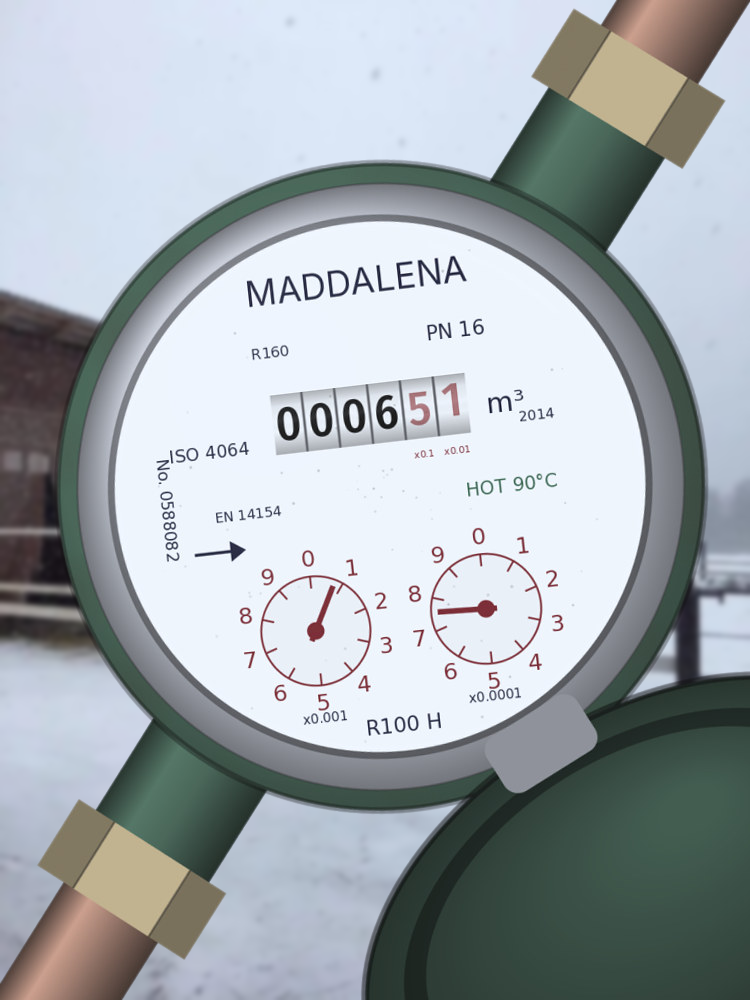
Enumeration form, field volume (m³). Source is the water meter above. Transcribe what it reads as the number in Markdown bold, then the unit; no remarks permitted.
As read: **6.5107** m³
